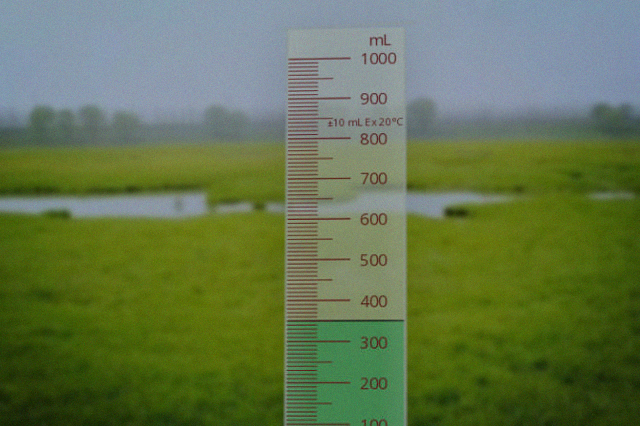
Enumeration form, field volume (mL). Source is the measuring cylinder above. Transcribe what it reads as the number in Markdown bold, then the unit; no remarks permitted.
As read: **350** mL
